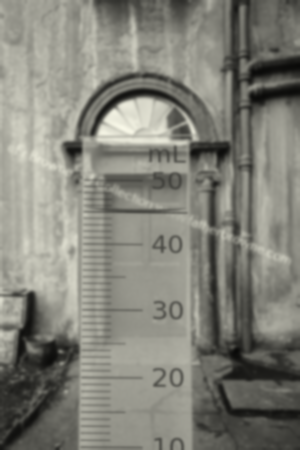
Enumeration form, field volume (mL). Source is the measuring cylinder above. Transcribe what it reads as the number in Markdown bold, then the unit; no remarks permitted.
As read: **45** mL
